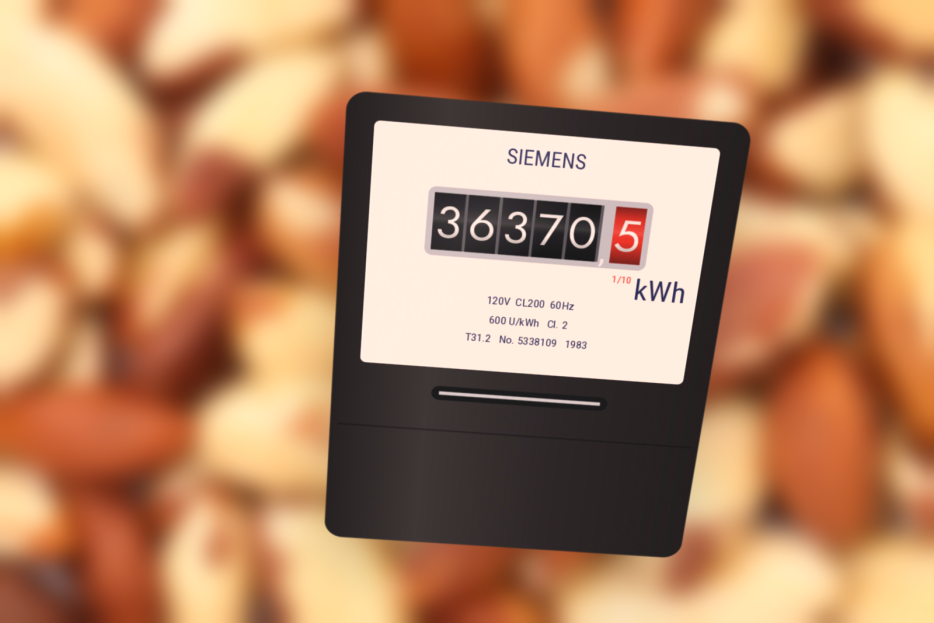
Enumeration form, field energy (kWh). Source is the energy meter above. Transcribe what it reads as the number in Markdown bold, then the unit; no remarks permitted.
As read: **36370.5** kWh
